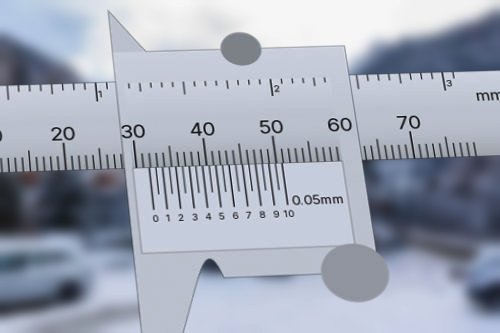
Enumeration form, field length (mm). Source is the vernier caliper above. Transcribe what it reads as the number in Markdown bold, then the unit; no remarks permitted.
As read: **31.8** mm
